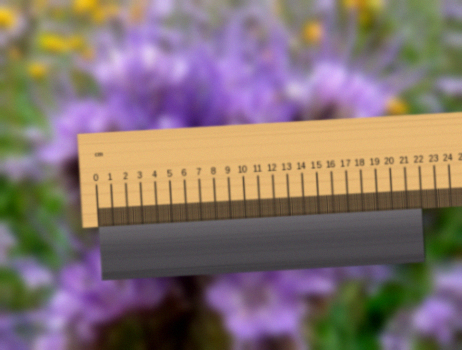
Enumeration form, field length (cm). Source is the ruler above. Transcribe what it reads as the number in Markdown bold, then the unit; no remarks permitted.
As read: **22** cm
